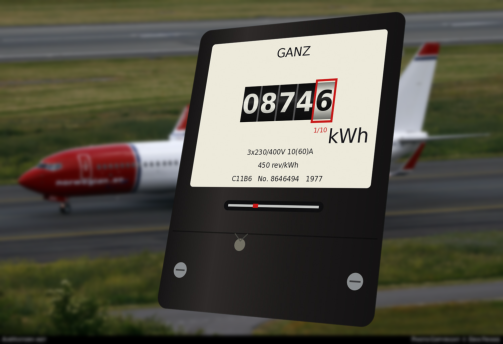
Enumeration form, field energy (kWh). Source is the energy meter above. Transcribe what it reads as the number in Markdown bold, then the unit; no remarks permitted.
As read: **874.6** kWh
